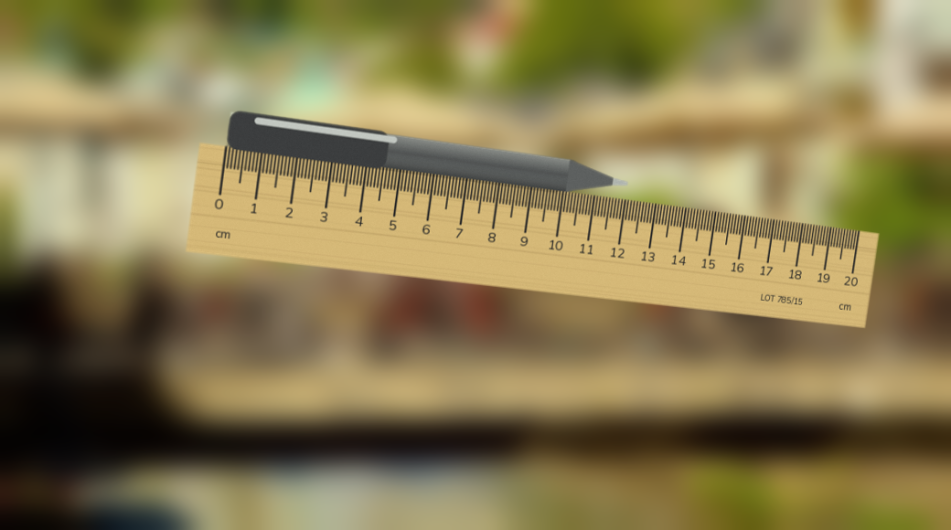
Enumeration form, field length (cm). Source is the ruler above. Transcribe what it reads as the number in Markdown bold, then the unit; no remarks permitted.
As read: **12** cm
